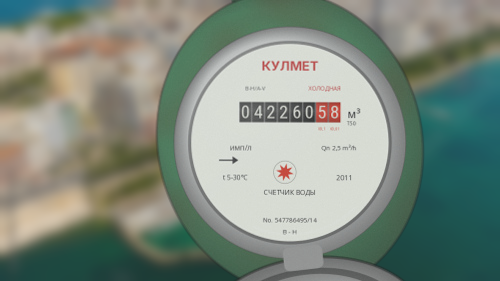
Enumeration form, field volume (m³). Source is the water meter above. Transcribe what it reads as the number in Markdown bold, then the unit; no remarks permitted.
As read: **42260.58** m³
